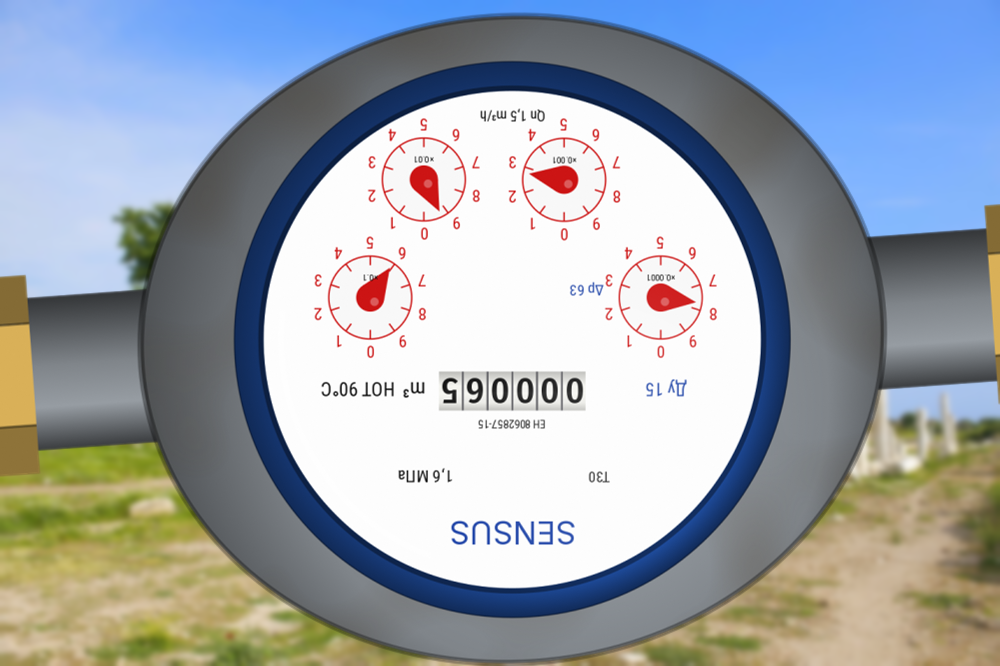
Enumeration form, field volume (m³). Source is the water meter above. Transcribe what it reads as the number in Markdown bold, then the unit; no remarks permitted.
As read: **65.5927** m³
